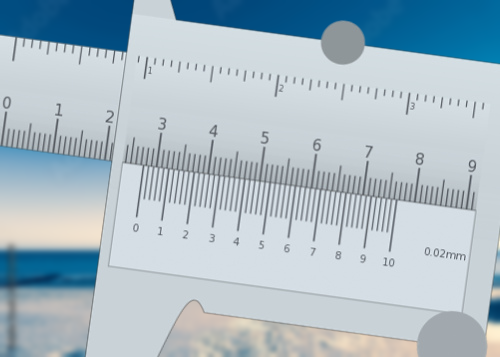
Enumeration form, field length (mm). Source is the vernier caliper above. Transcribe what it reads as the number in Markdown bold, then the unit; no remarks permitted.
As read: **27.5** mm
